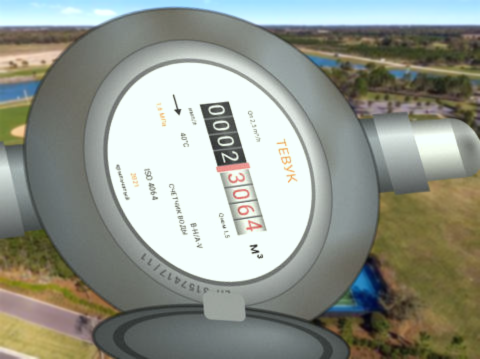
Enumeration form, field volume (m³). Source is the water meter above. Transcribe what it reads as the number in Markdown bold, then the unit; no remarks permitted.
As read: **2.3064** m³
